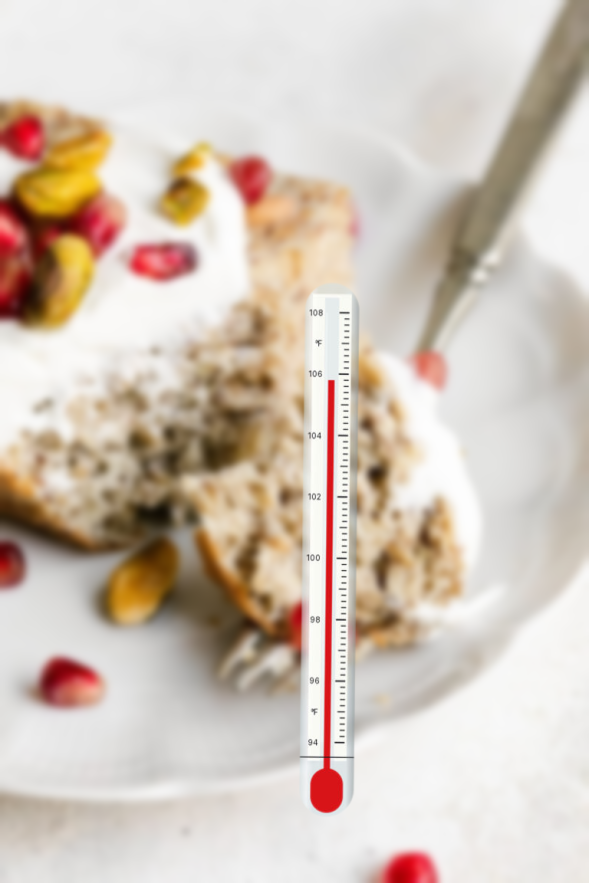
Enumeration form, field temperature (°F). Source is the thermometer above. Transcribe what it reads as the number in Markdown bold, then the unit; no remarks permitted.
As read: **105.8** °F
